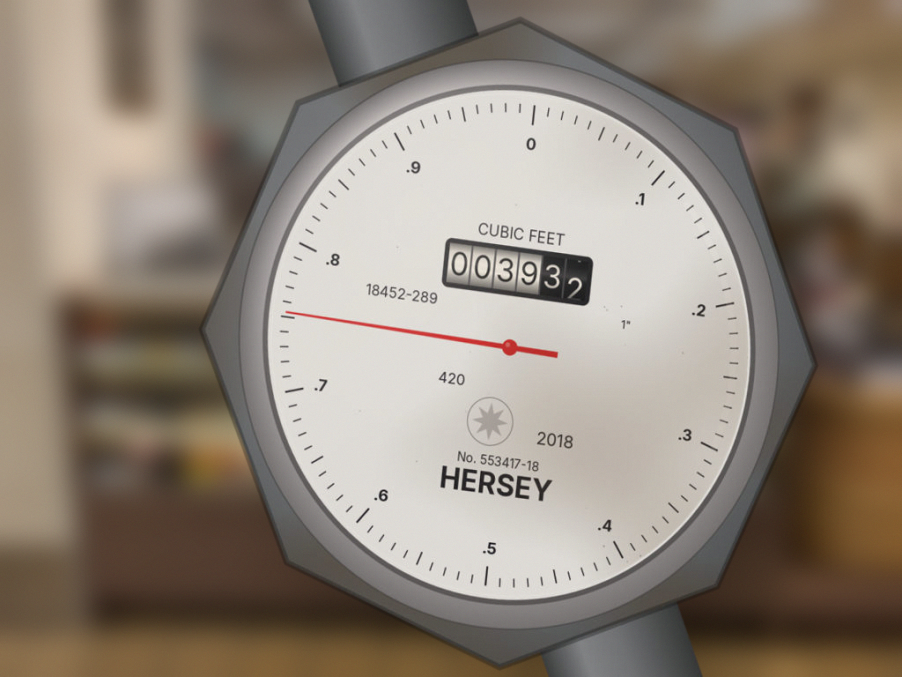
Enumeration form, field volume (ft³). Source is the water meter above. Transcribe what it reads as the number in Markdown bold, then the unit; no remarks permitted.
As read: **3931.75** ft³
